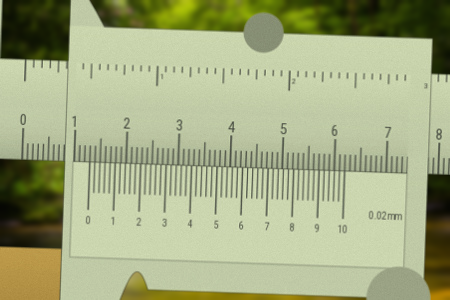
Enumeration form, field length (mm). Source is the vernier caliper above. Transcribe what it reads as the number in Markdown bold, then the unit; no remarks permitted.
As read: **13.0** mm
